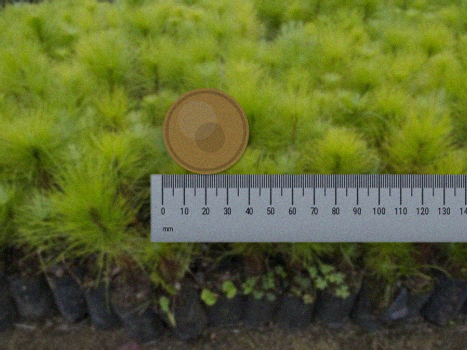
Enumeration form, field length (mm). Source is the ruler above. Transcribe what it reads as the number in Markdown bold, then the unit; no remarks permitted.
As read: **40** mm
